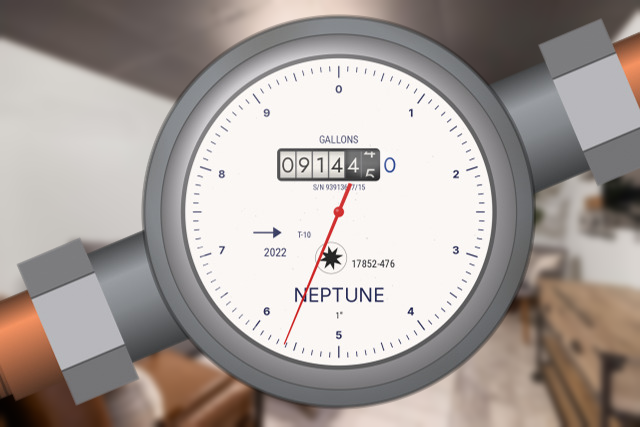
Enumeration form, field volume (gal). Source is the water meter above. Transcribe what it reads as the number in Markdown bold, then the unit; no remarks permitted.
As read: **914445.6** gal
